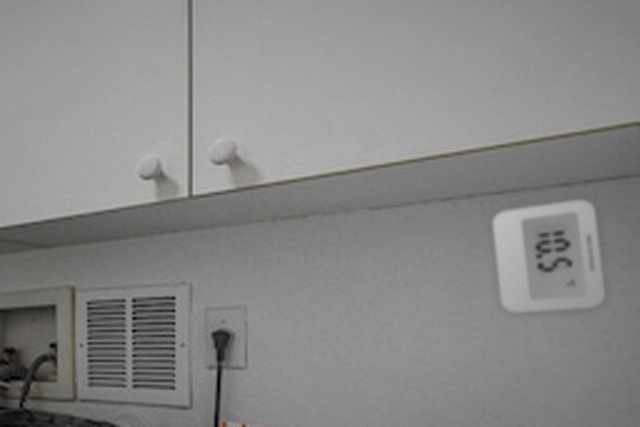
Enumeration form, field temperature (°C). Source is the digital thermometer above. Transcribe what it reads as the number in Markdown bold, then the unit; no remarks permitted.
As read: **10.5** °C
